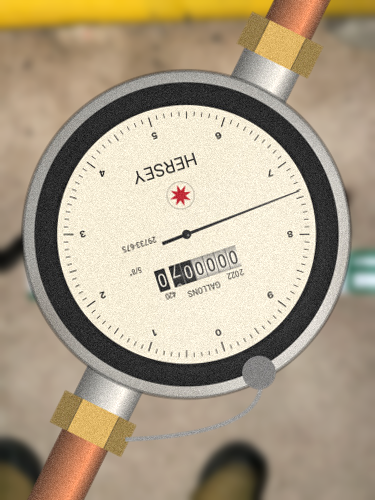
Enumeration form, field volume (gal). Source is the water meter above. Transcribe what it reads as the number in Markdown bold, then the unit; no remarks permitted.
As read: **67.4** gal
